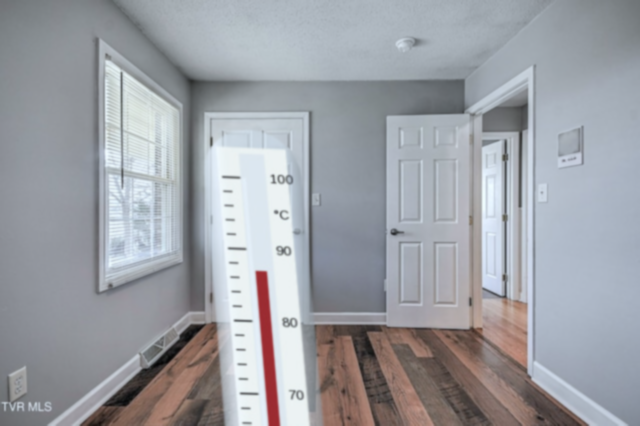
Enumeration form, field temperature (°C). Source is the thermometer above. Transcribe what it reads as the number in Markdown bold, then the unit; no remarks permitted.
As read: **87** °C
